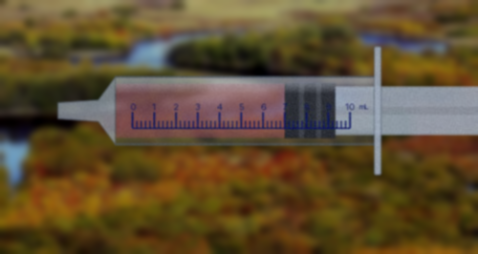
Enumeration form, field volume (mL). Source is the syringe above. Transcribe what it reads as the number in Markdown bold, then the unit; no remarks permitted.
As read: **7** mL
